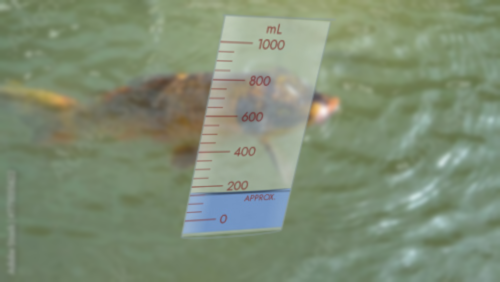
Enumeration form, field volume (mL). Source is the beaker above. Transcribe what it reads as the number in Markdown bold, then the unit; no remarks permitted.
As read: **150** mL
